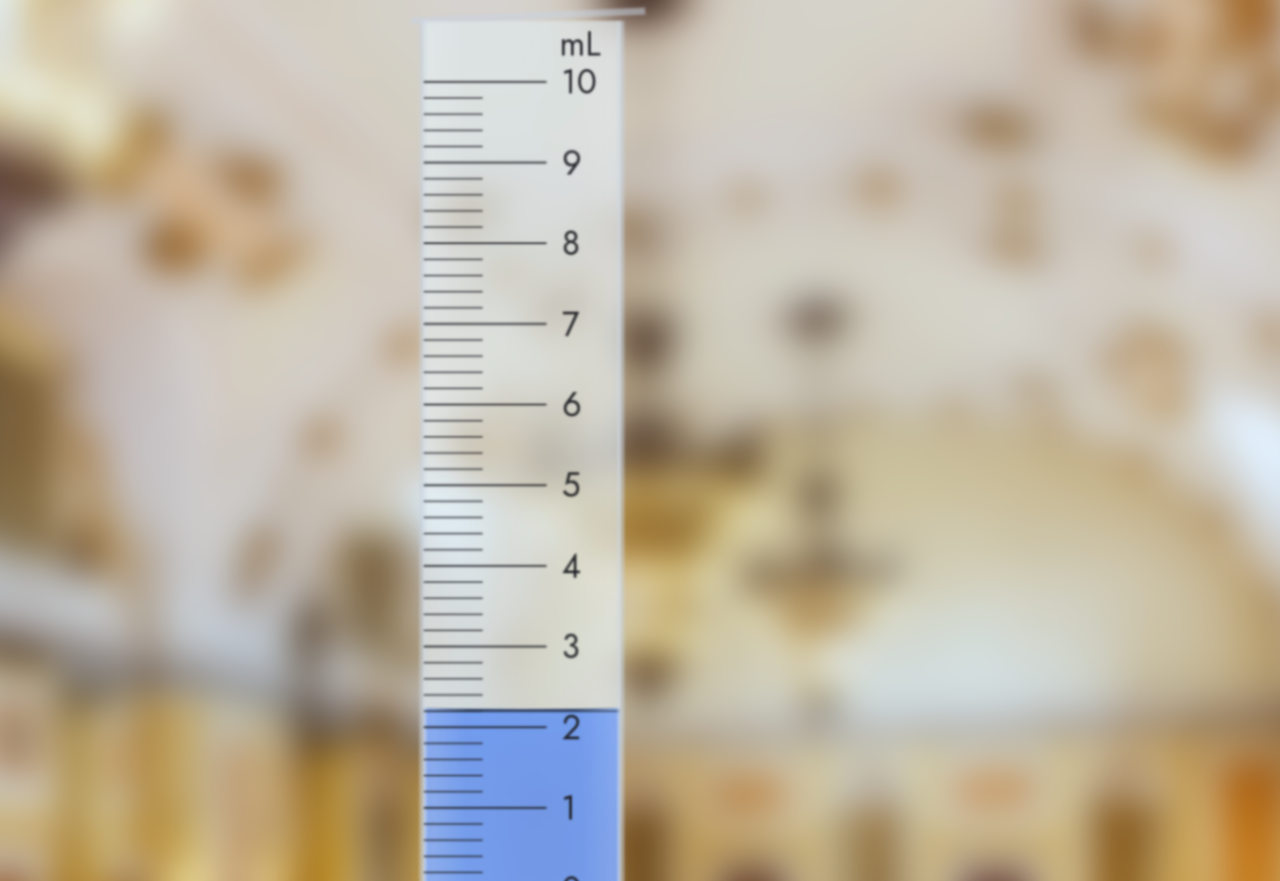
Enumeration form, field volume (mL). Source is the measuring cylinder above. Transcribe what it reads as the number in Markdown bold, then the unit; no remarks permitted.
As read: **2.2** mL
